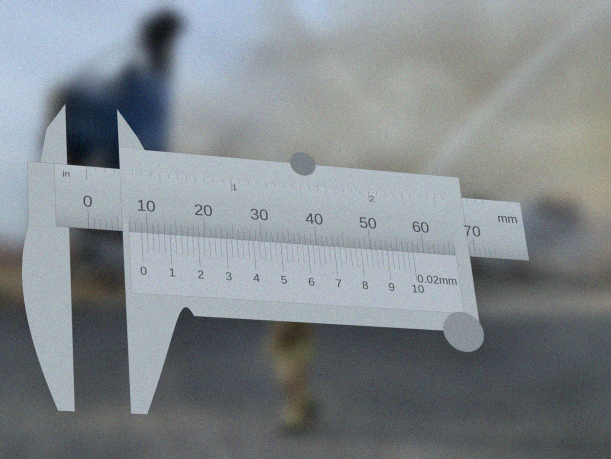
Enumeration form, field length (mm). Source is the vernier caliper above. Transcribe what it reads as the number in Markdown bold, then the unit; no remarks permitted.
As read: **9.0** mm
